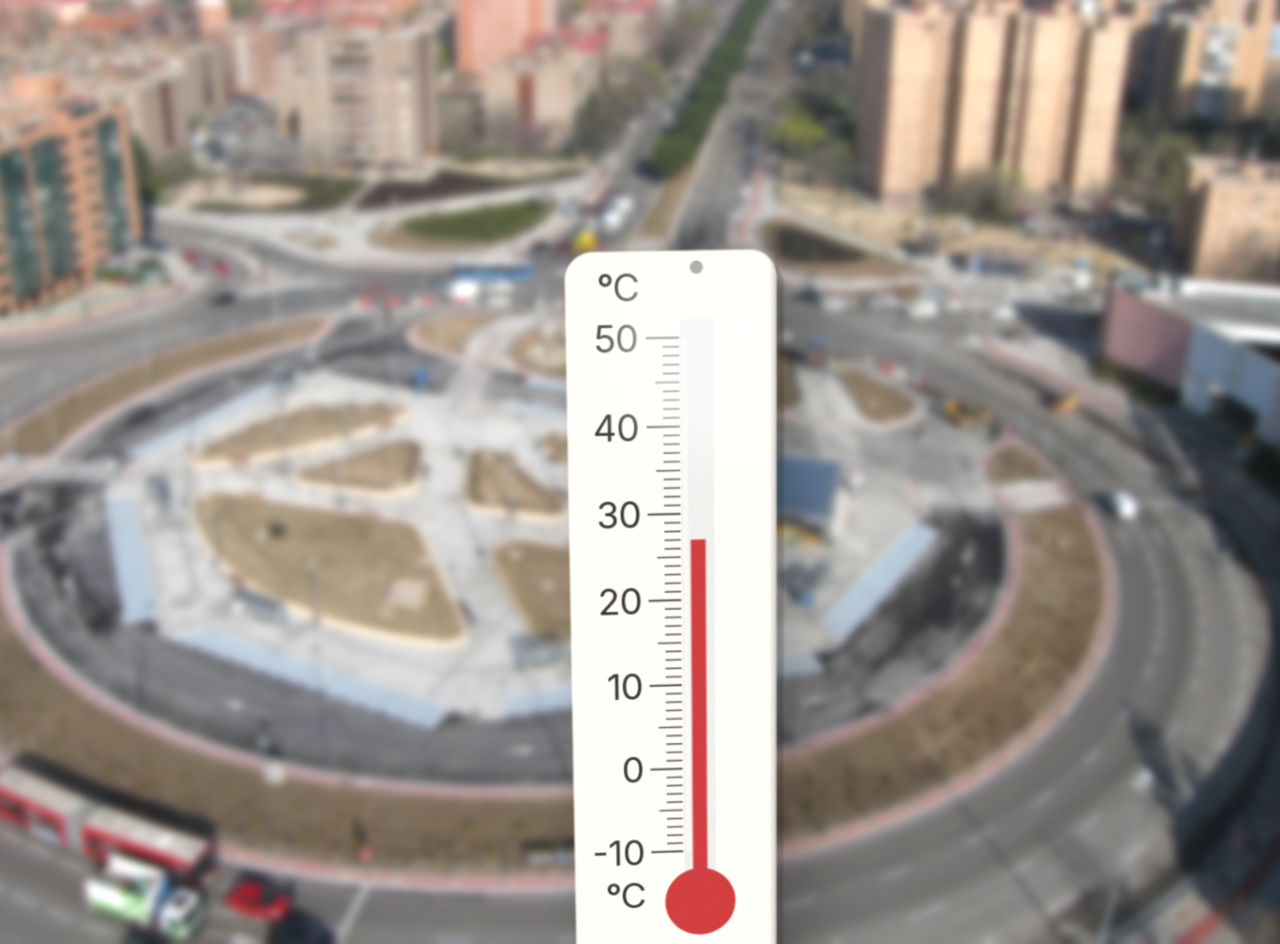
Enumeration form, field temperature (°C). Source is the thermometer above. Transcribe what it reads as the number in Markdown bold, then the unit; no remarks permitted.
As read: **27** °C
